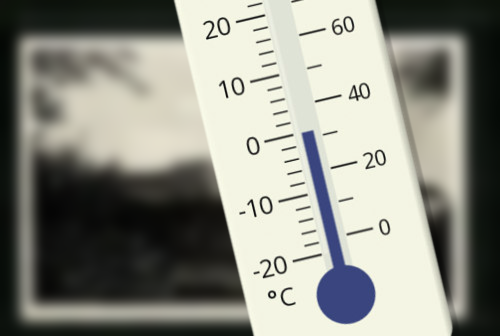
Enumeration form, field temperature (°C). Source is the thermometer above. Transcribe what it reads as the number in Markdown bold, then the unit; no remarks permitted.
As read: **0** °C
